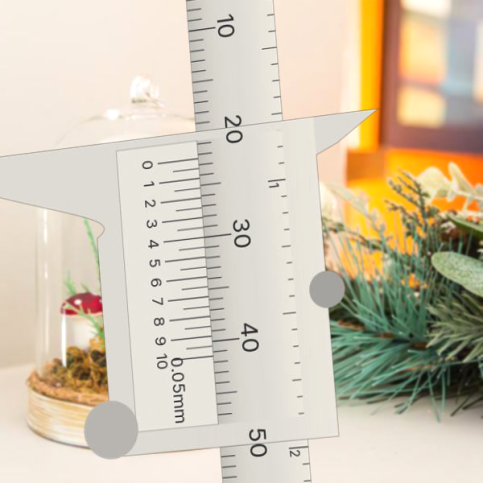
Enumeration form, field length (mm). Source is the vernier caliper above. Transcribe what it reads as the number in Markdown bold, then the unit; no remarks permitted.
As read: **22.4** mm
